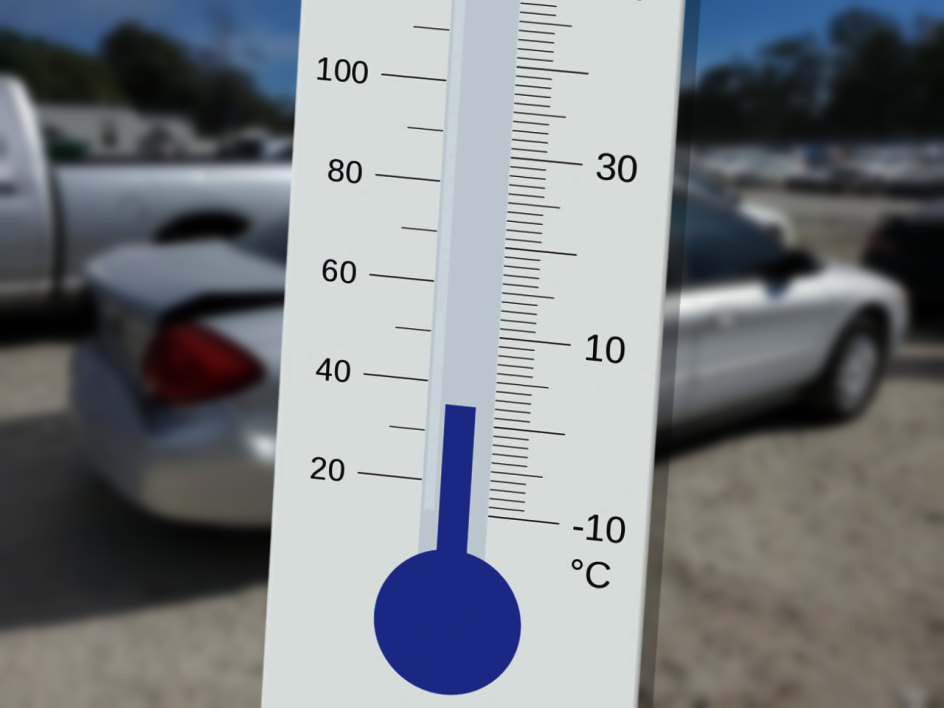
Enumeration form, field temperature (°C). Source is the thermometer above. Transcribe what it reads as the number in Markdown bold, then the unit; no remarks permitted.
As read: **2** °C
